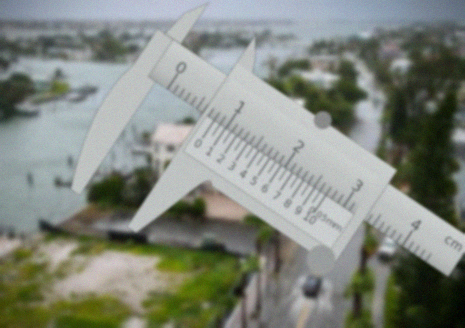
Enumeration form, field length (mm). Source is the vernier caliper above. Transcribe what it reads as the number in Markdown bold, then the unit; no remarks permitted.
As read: **8.0** mm
